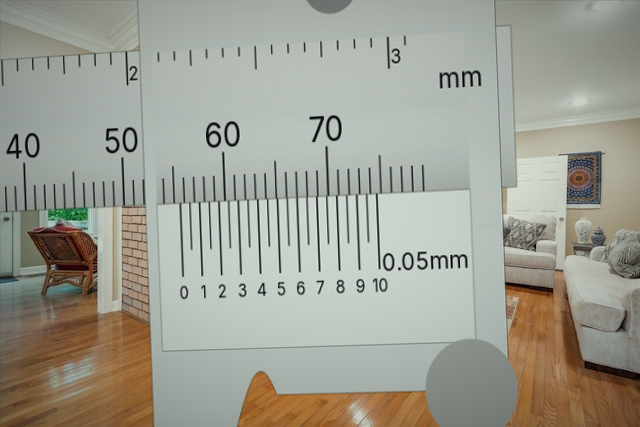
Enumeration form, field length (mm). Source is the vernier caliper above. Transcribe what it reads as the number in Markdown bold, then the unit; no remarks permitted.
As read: **55.6** mm
